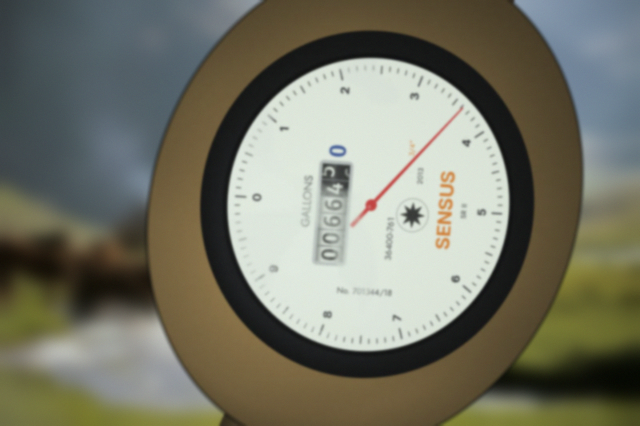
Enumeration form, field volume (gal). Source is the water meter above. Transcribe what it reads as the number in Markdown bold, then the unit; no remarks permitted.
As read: **66453.6** gal
